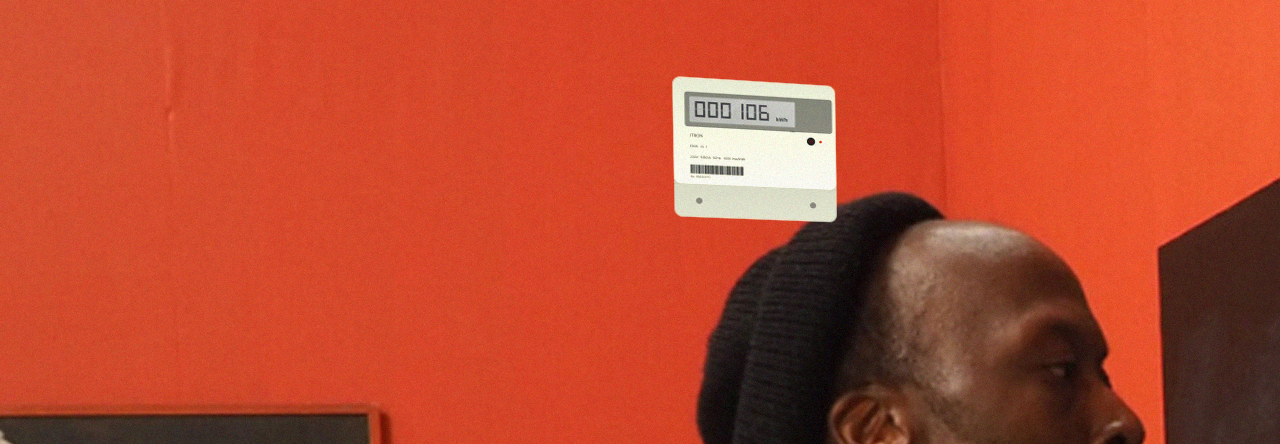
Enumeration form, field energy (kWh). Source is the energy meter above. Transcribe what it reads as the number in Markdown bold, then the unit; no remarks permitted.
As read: **106** kWh
